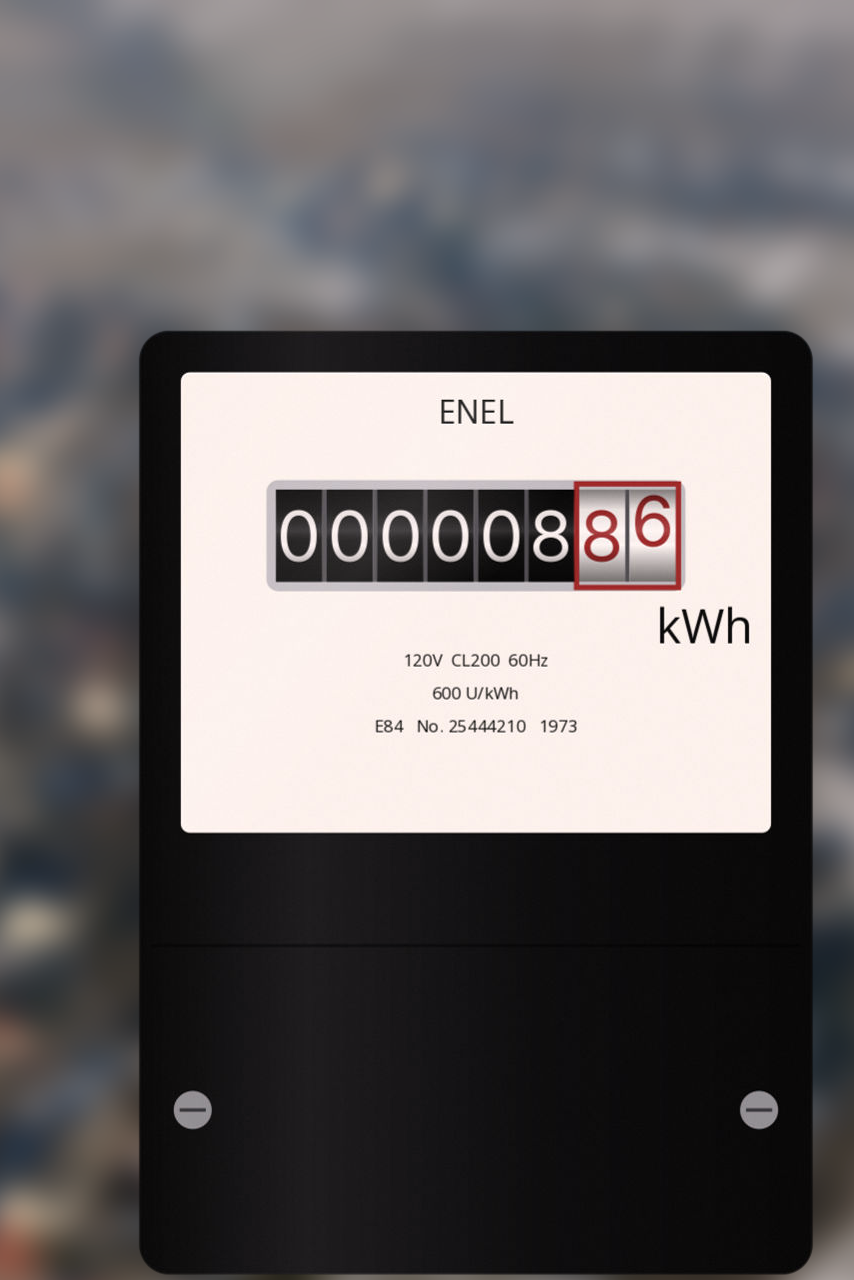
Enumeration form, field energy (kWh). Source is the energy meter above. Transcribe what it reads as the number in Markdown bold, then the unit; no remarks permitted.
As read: **8.86** kWh
